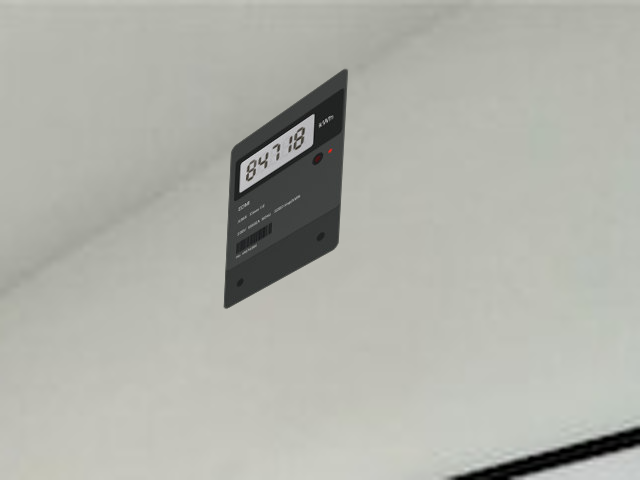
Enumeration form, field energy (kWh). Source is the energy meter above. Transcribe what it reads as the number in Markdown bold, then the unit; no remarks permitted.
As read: **84718** kWh
